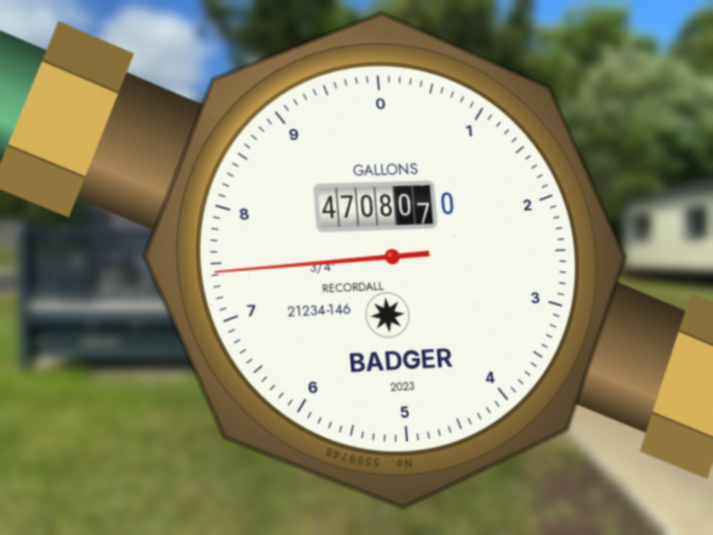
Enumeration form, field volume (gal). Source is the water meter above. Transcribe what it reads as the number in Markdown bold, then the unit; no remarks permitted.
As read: **4708067.4** gal
